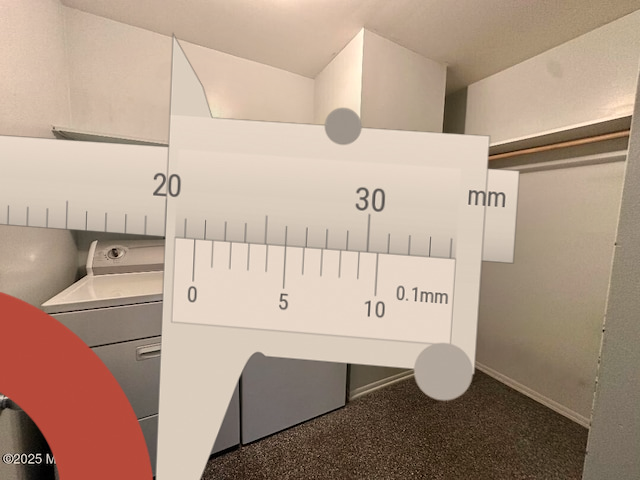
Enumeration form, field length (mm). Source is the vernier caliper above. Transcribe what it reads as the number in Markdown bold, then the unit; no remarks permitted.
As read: **21.5** mm
